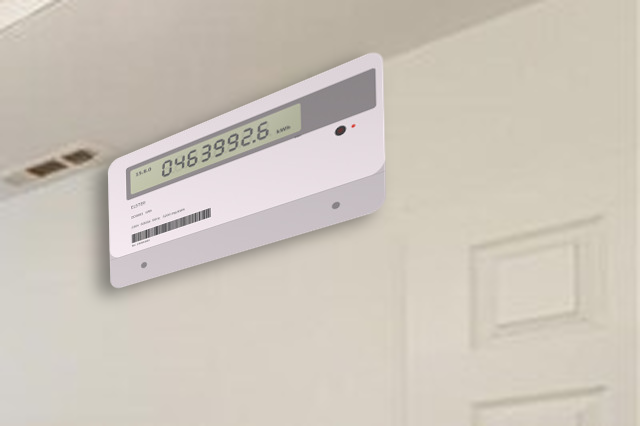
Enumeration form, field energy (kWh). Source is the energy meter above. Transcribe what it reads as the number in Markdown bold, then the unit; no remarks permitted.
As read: **463992.6** kWh
